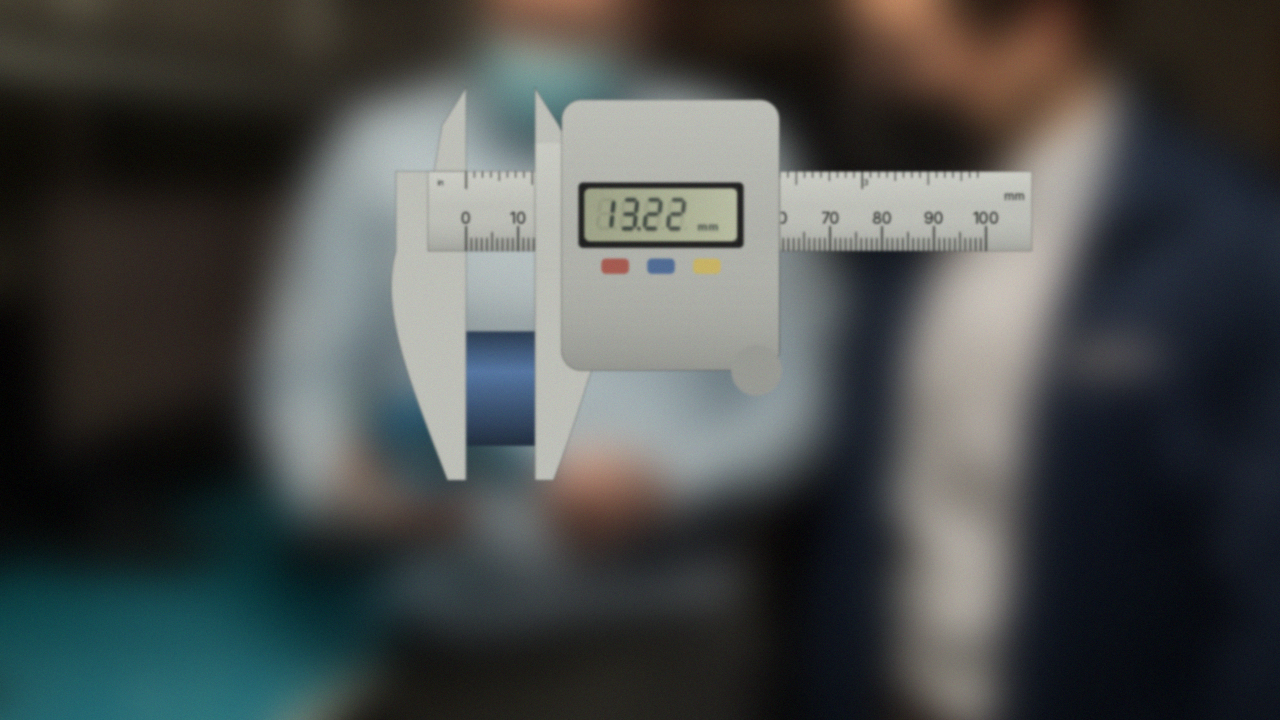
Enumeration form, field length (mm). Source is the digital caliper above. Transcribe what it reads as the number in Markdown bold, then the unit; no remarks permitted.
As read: **13.22** mm
